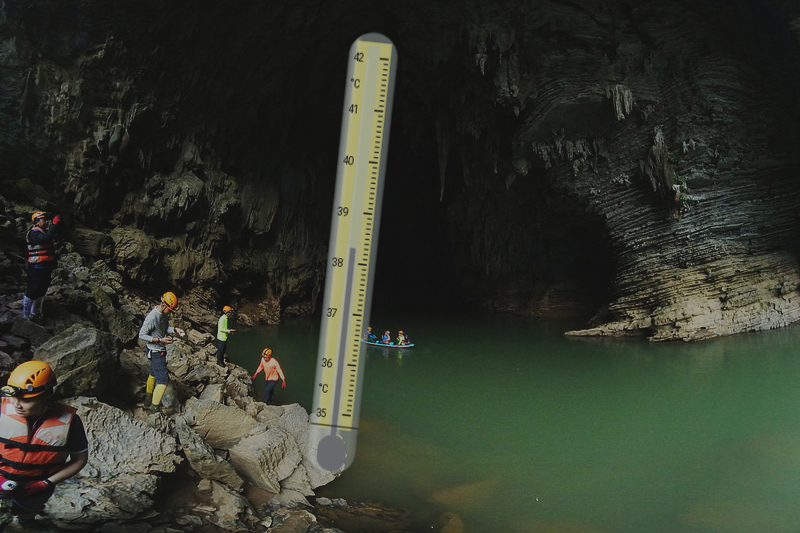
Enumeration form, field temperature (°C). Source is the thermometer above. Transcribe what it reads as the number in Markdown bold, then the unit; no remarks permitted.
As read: **38.3** °C
